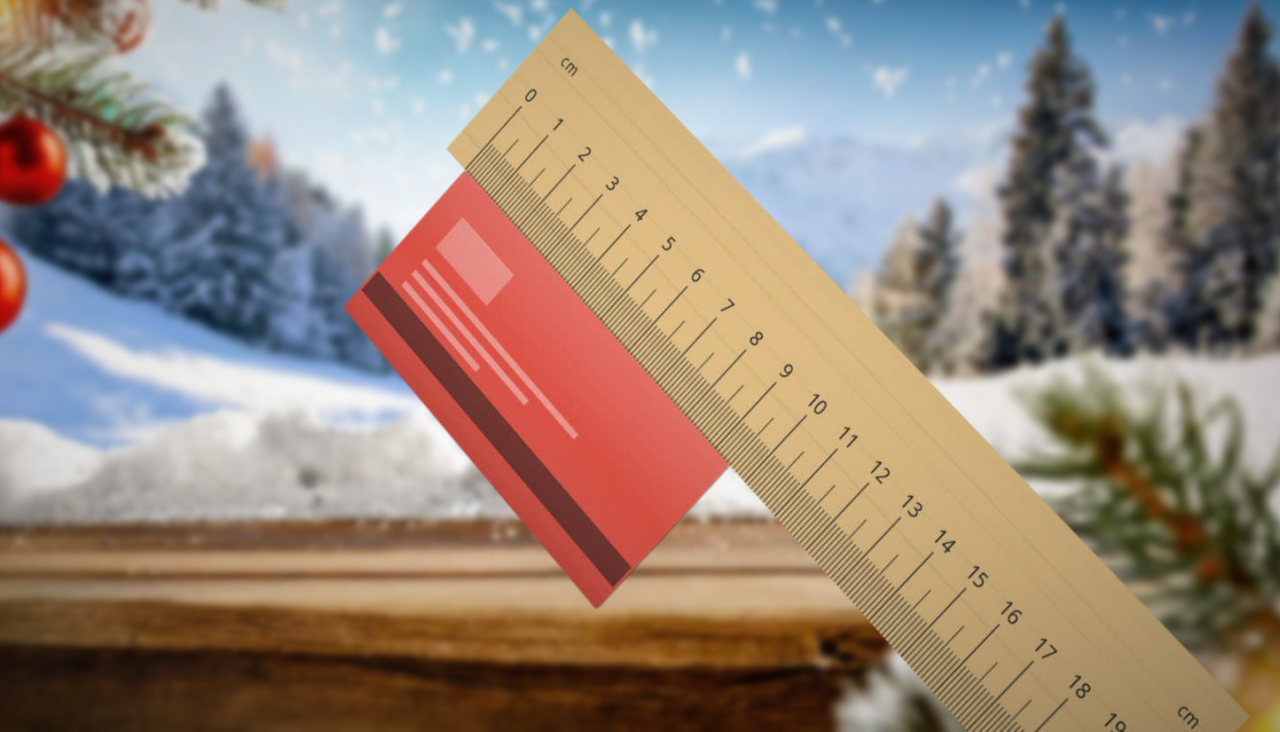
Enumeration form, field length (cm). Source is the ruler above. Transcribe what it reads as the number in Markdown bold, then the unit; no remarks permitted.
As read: **9.5** cm
